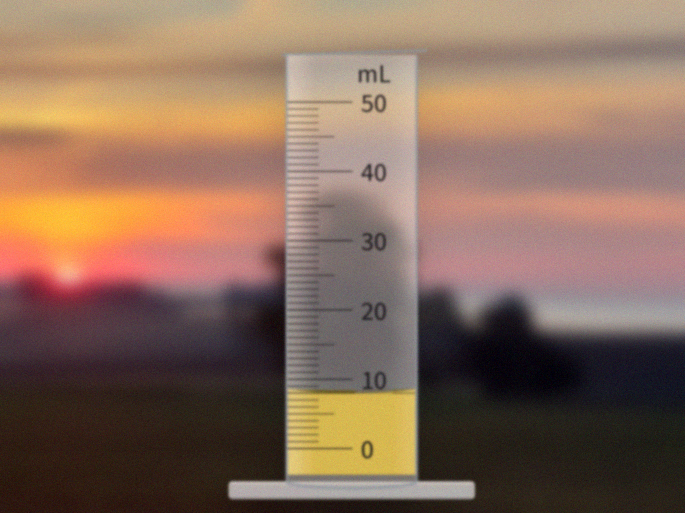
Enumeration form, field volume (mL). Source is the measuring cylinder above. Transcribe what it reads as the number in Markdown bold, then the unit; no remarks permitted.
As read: **8** mL
